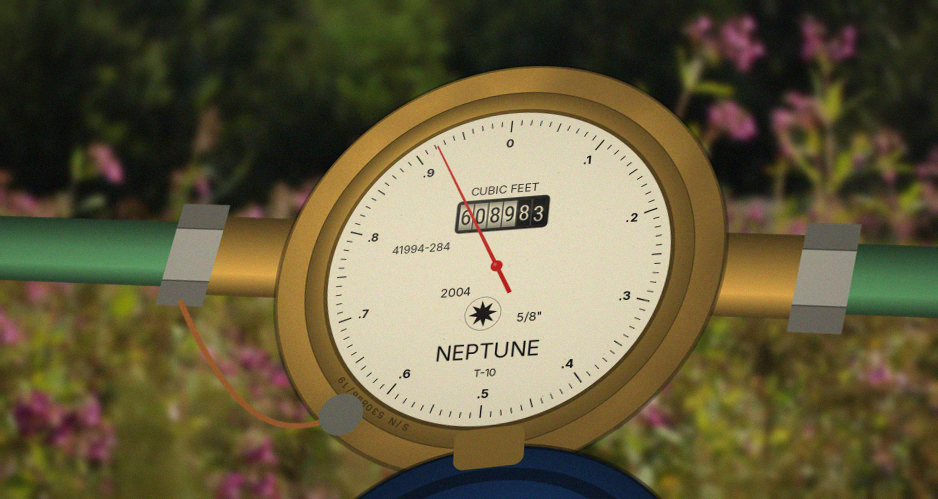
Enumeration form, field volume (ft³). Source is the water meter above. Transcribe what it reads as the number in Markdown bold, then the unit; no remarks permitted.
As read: **608982.92** ft³
